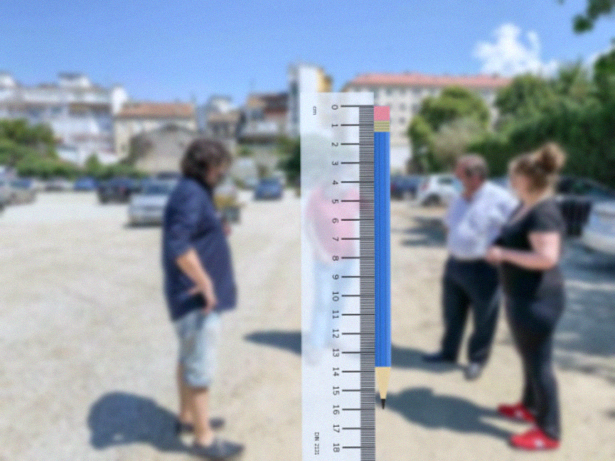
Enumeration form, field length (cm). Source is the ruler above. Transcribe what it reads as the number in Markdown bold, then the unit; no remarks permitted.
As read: **16** cm
